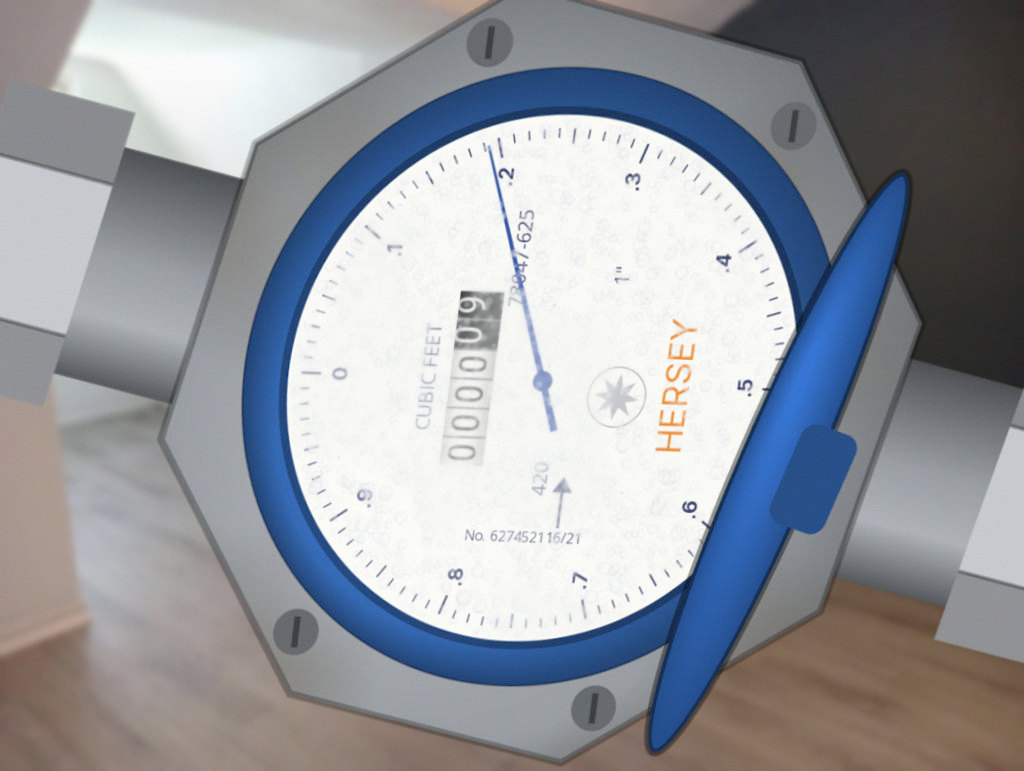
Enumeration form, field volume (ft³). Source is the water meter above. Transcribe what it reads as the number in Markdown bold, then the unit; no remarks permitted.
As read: **9.19** ft³
